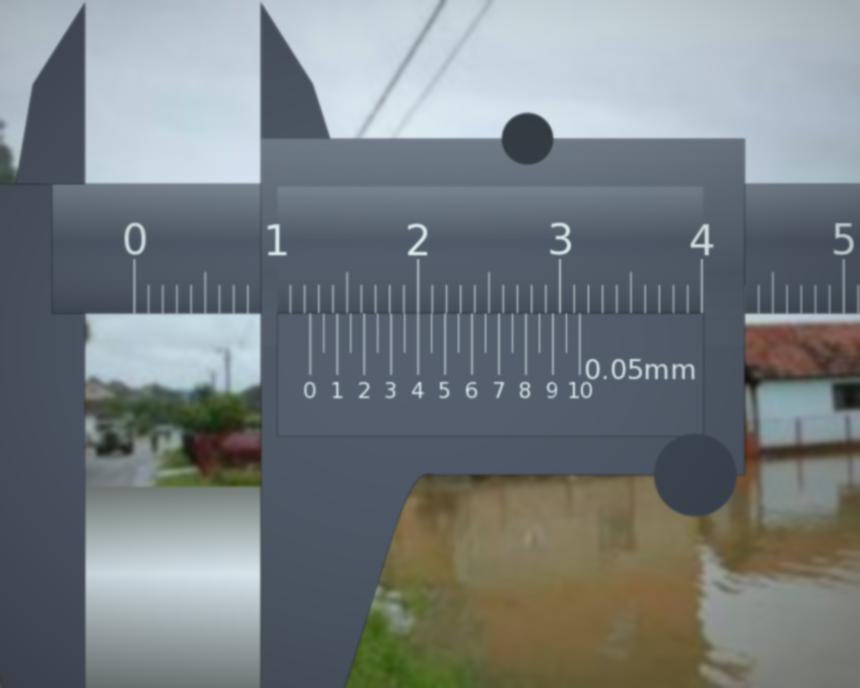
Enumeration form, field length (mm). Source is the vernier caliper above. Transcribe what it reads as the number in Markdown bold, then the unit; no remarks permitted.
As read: **12.4** mm
